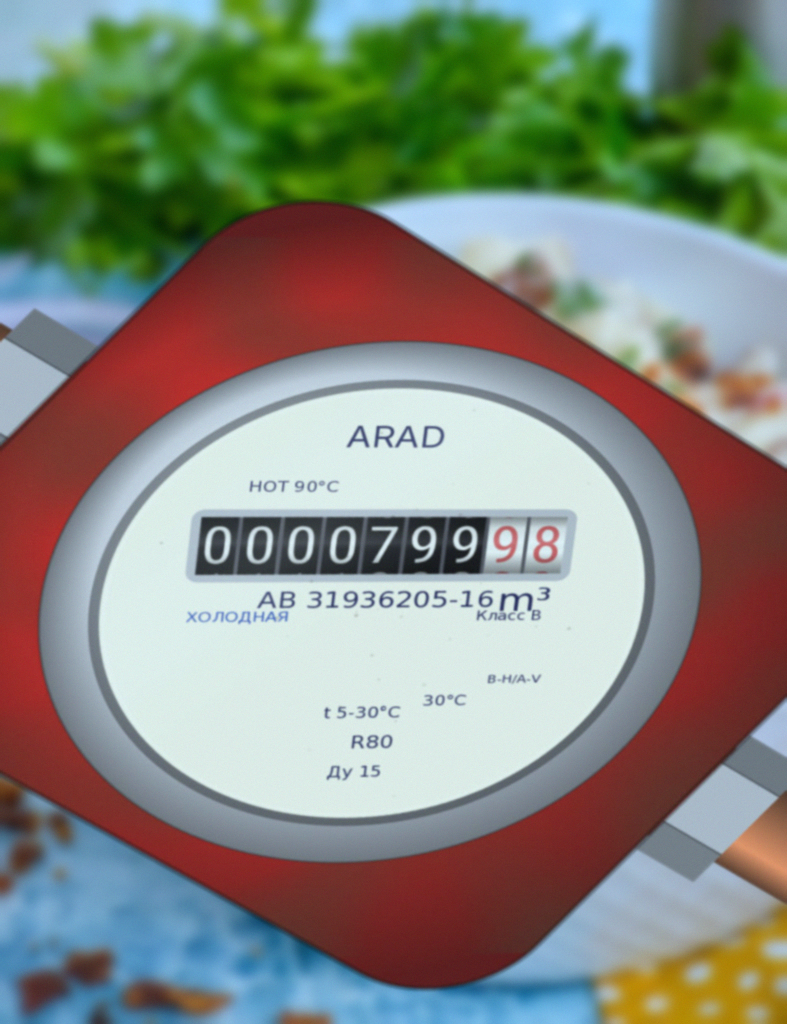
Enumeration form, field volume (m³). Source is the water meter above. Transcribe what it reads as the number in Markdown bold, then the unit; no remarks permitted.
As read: **799.98** m³
